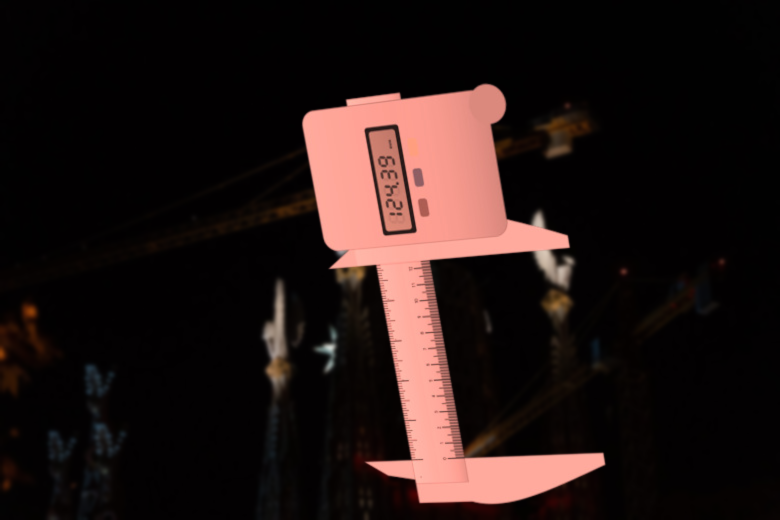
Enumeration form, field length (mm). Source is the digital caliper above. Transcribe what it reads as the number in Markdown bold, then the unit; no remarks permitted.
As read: **124.39** mm
